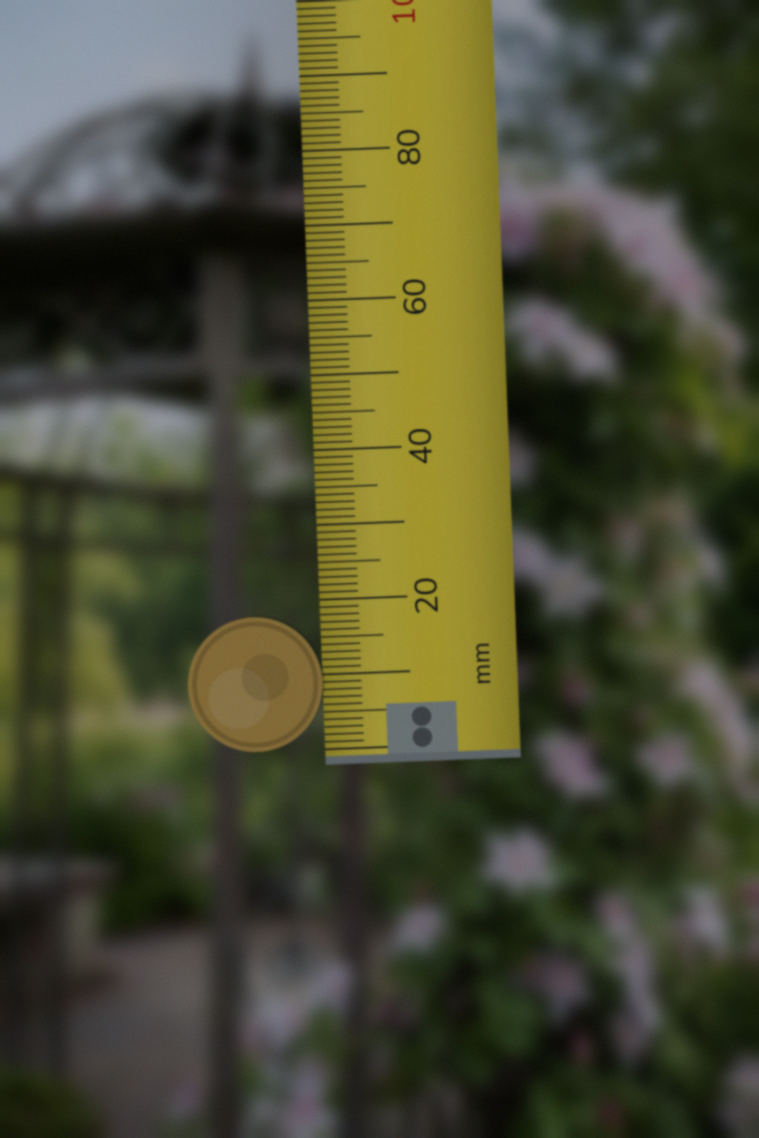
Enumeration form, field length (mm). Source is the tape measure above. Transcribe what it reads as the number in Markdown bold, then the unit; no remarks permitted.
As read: **18** mm
